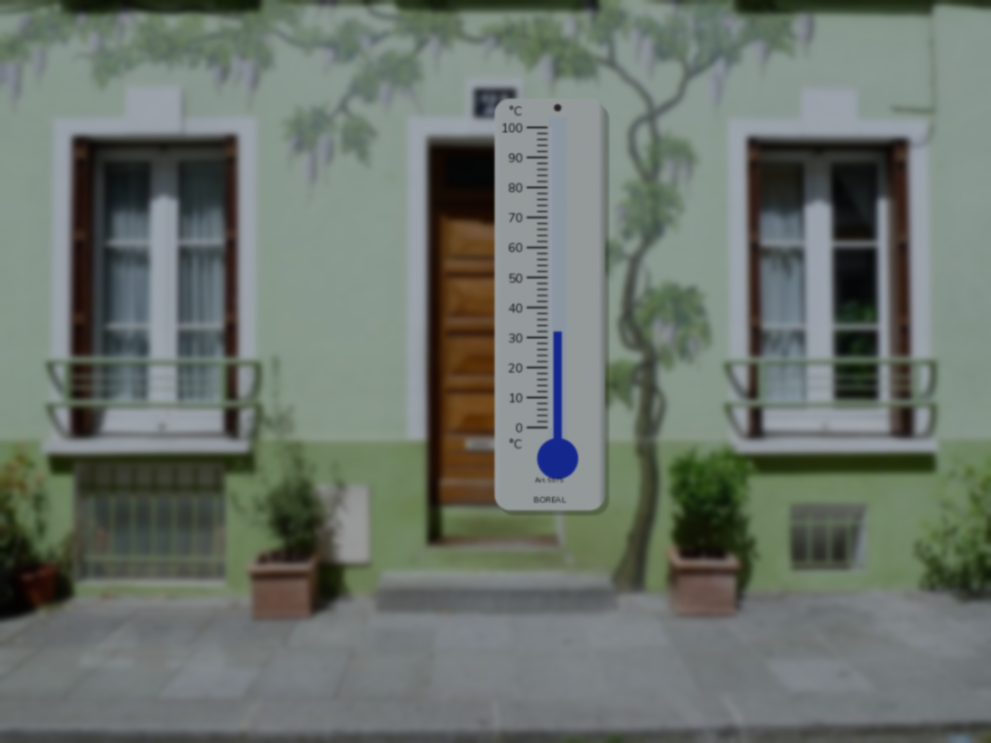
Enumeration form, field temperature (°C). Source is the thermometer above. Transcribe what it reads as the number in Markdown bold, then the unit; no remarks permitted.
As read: **32** °C
